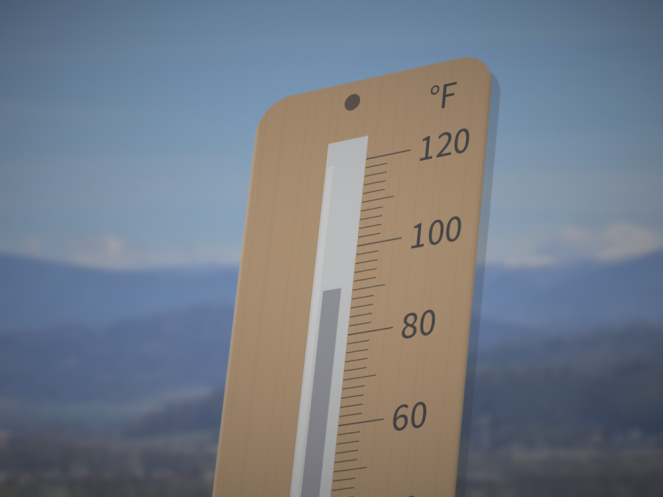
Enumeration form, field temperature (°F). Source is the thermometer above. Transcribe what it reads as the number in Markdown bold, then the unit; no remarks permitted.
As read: **91** °F
